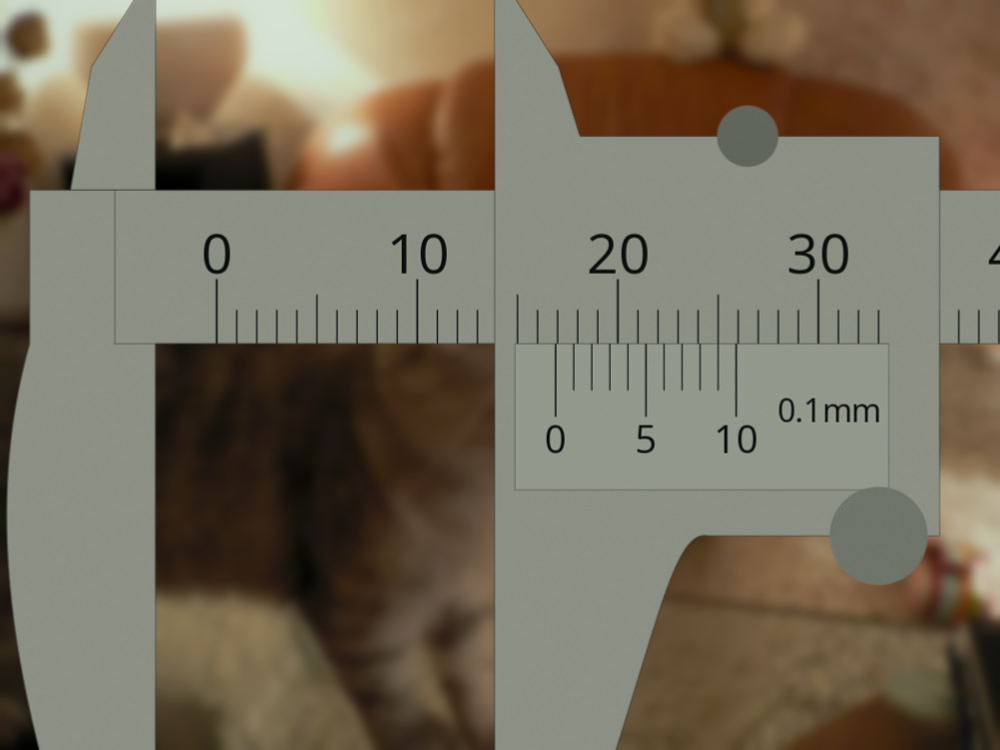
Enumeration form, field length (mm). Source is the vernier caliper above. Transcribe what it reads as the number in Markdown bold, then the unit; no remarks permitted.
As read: **16.9** mm
